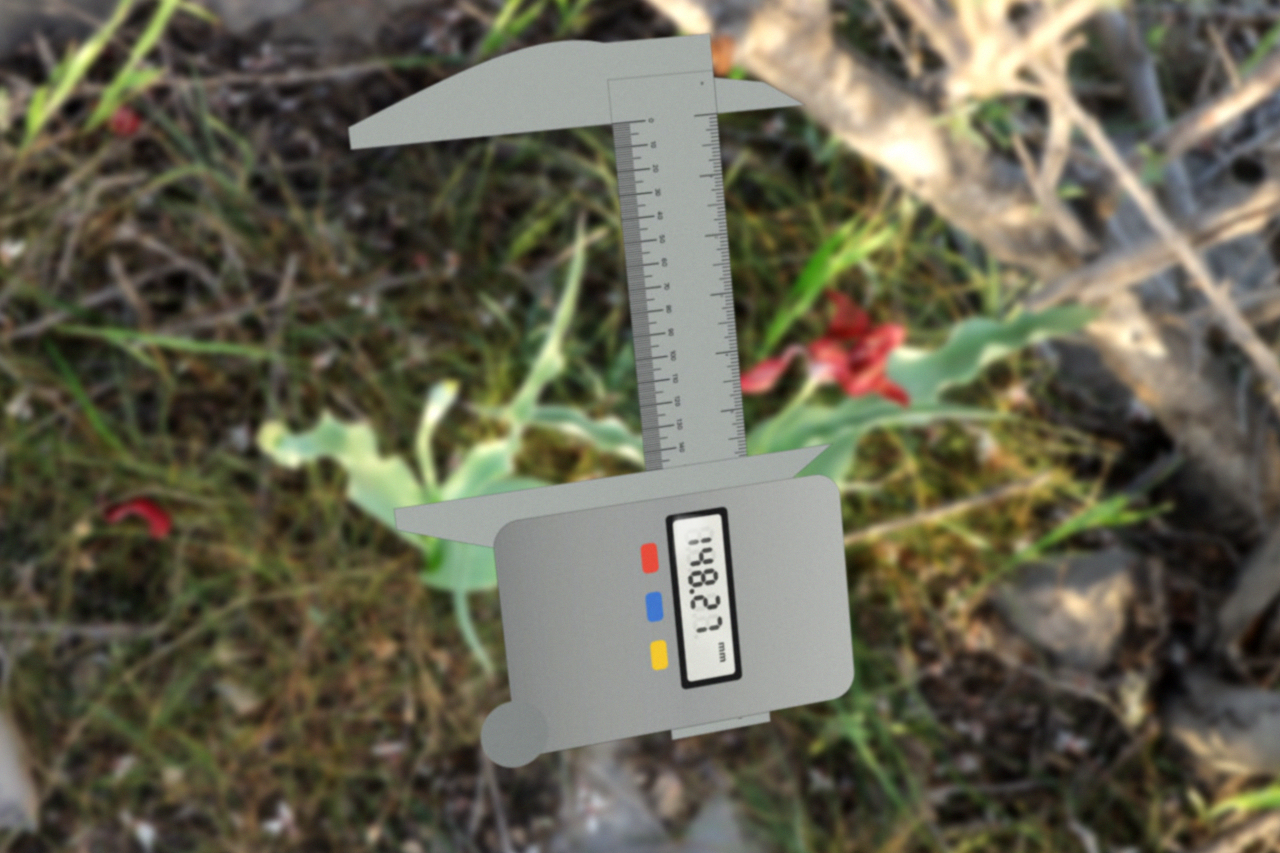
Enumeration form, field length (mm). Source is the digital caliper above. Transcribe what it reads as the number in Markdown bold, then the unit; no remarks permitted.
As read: **148.27** mm
